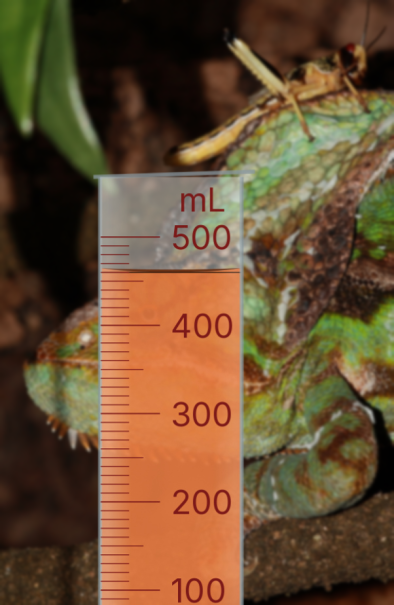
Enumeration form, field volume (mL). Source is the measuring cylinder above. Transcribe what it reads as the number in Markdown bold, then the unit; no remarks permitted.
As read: **460** mL
